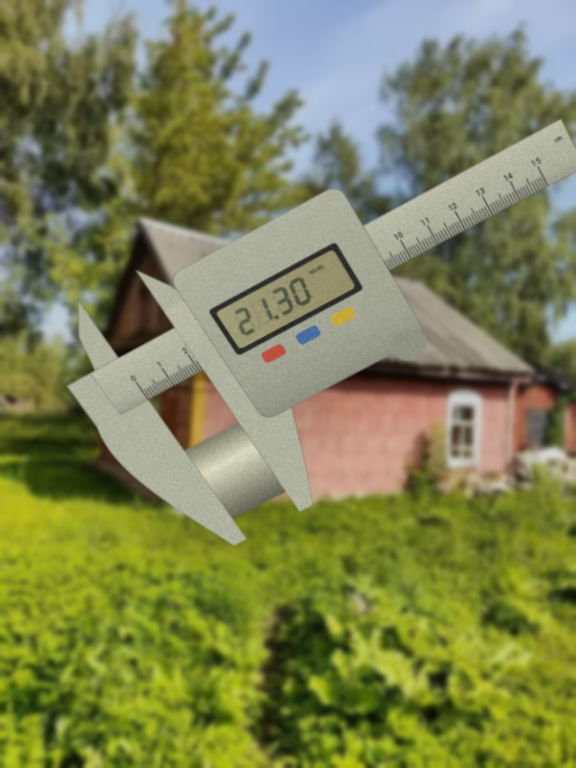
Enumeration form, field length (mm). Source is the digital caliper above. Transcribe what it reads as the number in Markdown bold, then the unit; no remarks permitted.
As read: **21.30** mm
